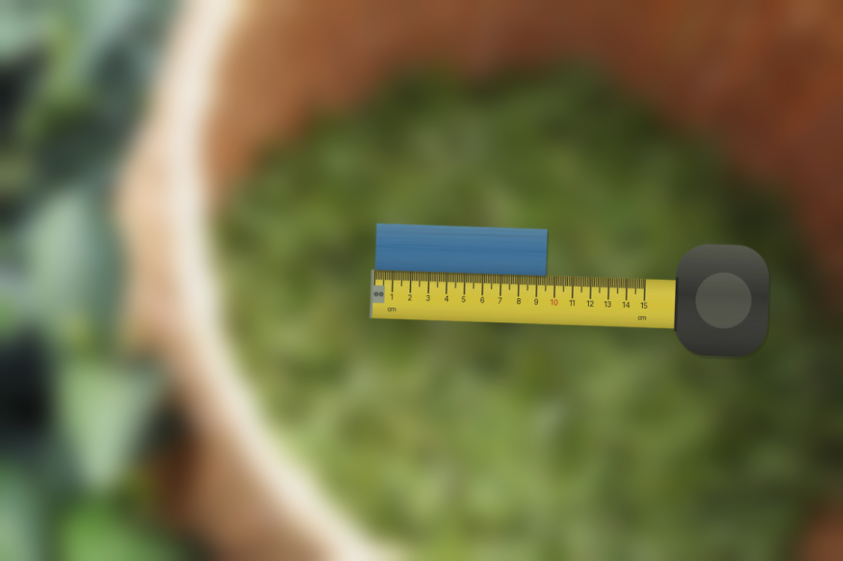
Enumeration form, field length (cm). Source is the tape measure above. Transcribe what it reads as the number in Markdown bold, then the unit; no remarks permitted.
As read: **9.5** cm
